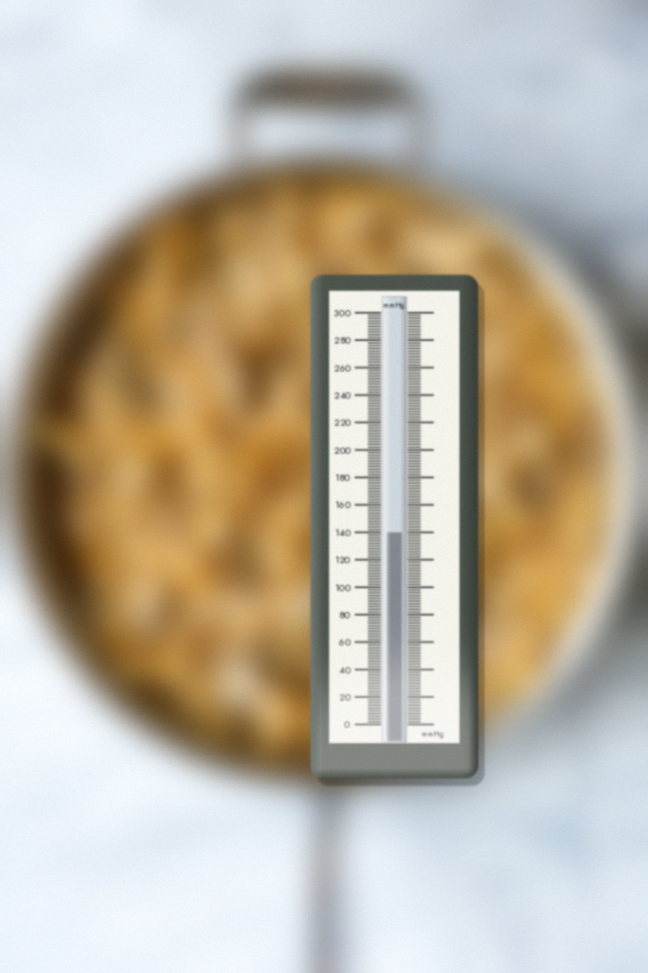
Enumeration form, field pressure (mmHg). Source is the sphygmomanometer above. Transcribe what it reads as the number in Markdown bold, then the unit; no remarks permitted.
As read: **140** mmHg
